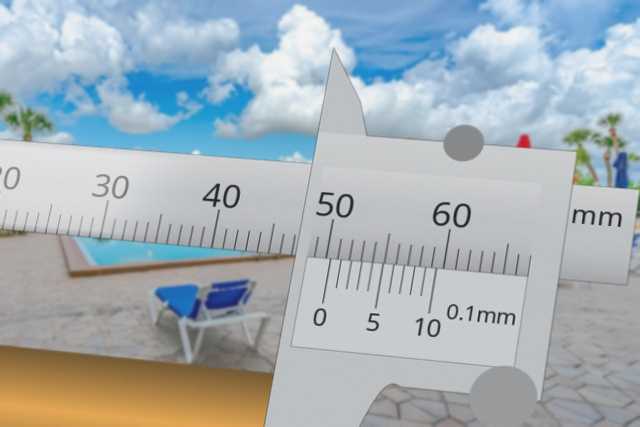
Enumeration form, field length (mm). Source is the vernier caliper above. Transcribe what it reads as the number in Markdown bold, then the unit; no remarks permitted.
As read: **50.4** mm
